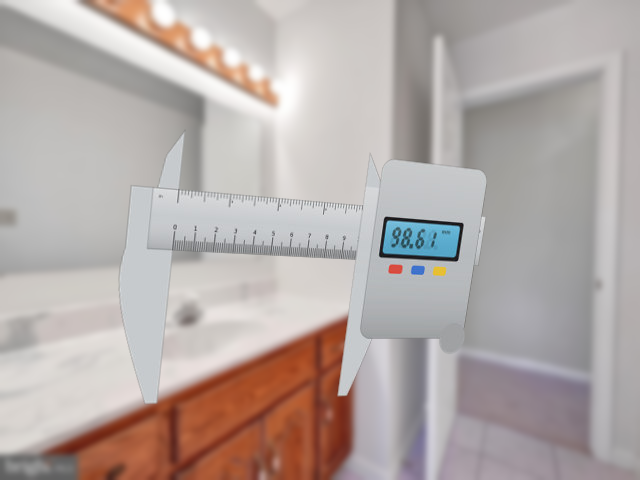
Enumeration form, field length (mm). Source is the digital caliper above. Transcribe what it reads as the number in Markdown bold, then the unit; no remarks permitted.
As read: **98.61** mm
